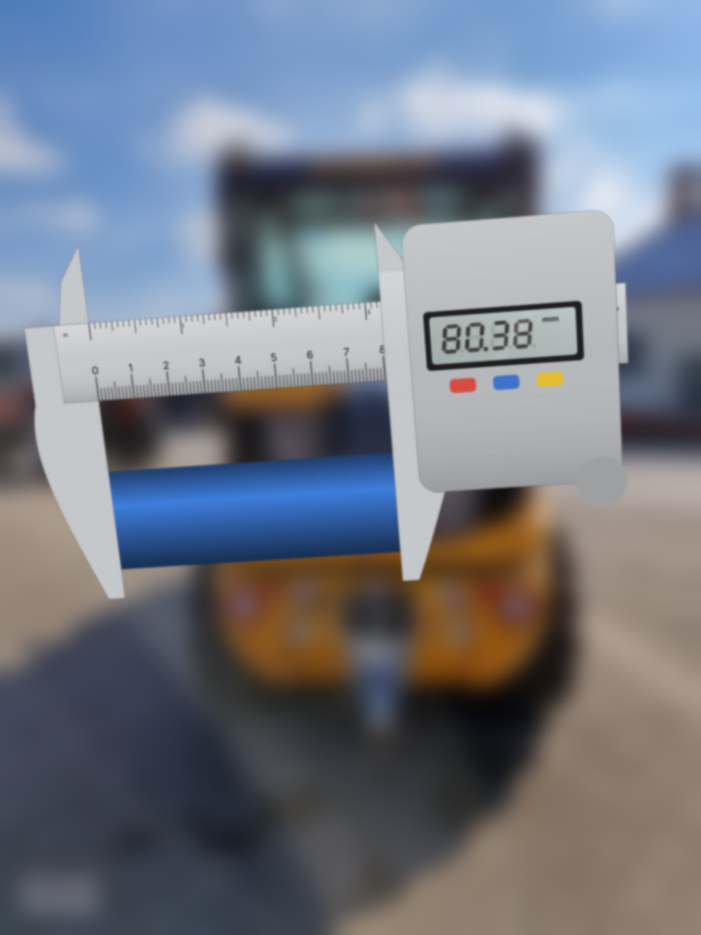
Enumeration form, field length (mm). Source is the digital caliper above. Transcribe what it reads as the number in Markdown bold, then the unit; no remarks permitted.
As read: **80.38** mm
